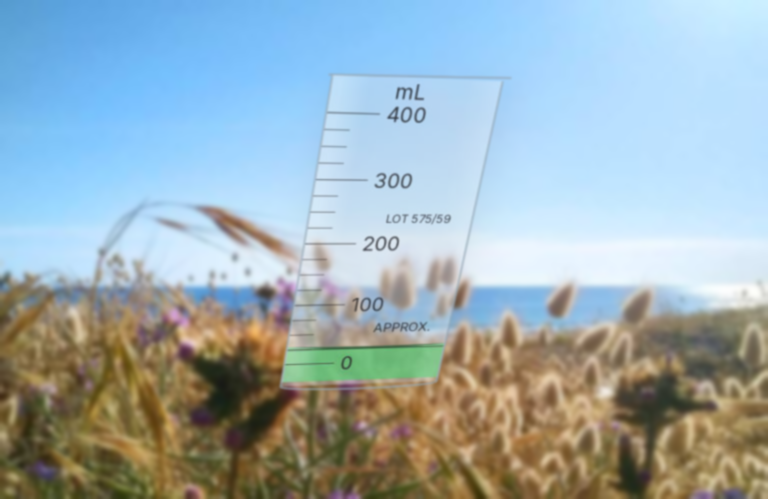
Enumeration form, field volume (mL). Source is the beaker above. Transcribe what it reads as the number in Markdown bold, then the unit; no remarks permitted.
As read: **25** mL
